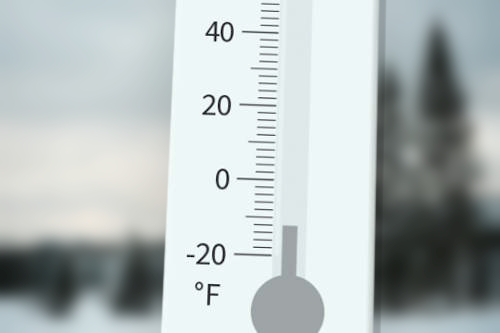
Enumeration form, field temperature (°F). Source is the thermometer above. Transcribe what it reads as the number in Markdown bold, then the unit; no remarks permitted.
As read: **-12** °F
